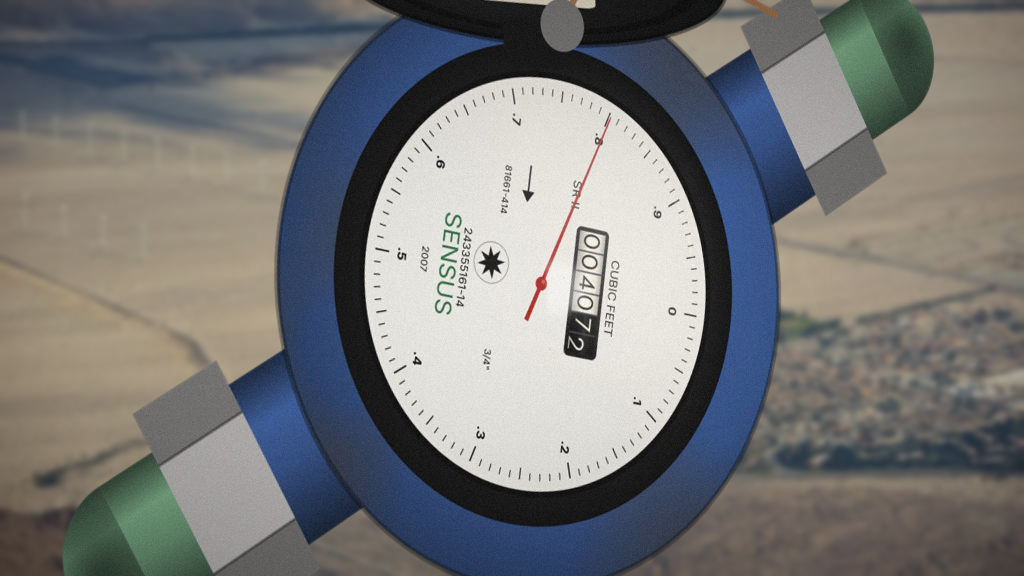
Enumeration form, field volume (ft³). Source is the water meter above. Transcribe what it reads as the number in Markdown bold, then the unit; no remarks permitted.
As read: **4071.80** ft³
